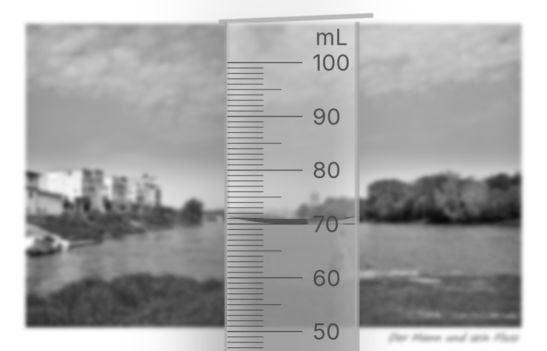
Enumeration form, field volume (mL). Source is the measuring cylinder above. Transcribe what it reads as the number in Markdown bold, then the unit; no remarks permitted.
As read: **70** mL
